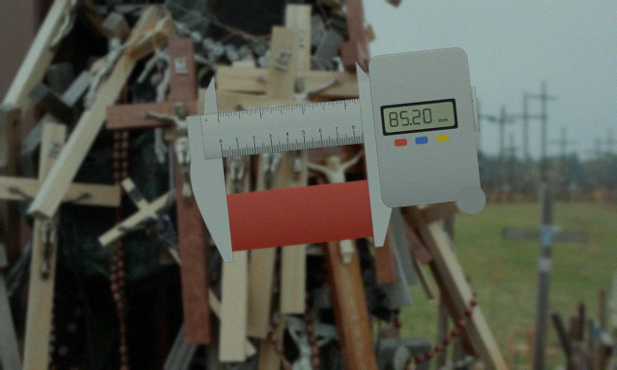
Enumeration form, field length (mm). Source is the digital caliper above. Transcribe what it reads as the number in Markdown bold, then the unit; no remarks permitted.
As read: **85.20** mm
